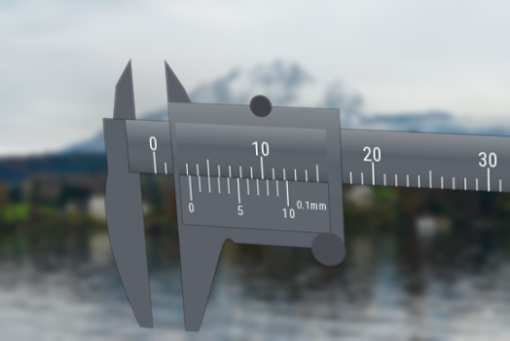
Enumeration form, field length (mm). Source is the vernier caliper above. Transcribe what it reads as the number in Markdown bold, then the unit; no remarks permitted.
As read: **3.2** mm
